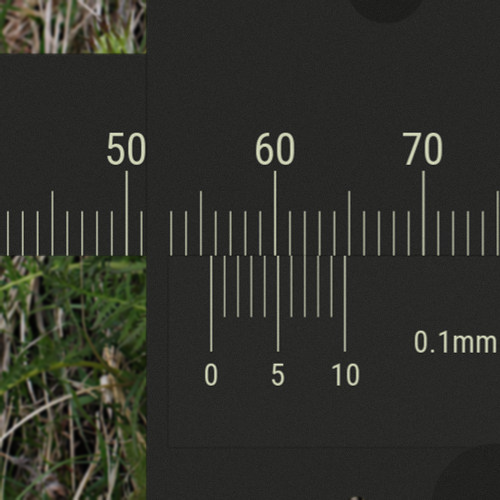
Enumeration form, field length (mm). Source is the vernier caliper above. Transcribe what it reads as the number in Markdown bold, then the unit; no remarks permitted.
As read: **55.7** mm
